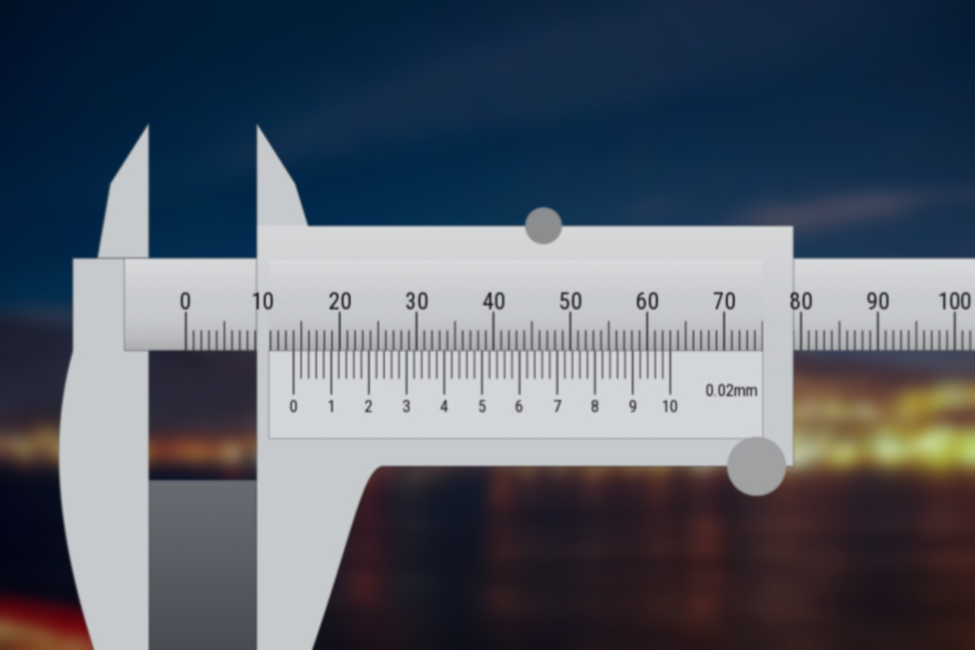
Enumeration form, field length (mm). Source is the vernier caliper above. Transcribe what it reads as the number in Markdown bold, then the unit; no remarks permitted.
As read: **14.0** mm
